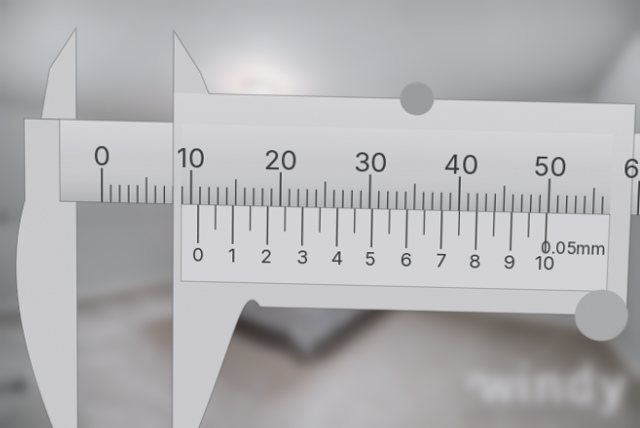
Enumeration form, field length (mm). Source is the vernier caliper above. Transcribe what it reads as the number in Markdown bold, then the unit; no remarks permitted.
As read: **10.8** mm
